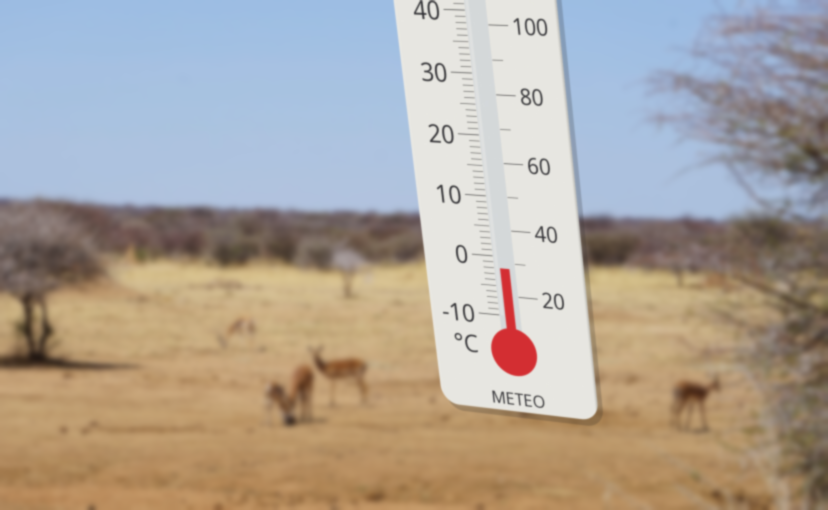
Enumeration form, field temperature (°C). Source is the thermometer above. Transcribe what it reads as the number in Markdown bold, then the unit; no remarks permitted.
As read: **-2** °C
